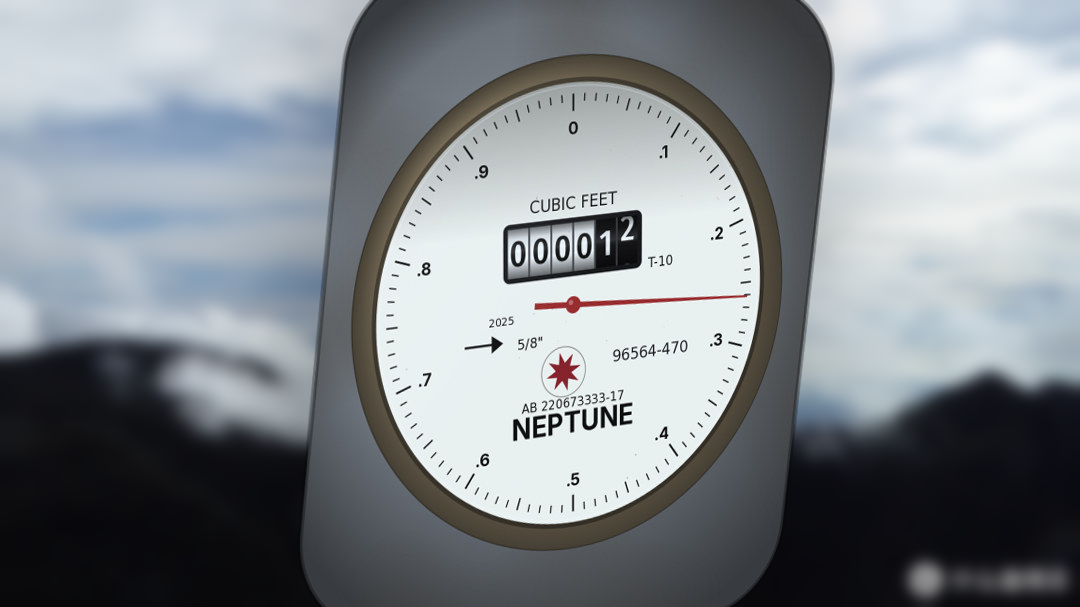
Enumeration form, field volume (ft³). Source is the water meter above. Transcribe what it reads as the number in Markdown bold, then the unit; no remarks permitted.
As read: **12.26** ft³
